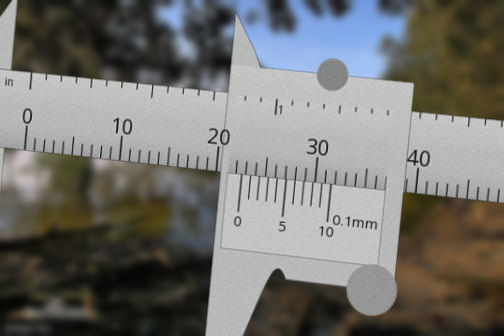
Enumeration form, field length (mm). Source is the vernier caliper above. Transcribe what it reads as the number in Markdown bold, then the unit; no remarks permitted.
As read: **22.6** mm
